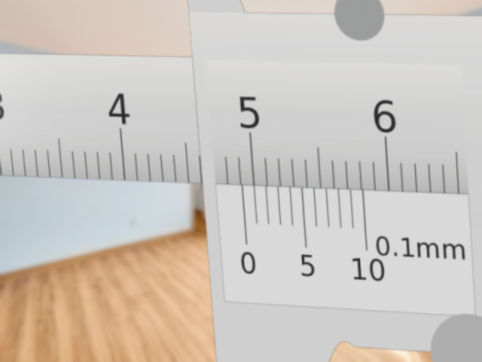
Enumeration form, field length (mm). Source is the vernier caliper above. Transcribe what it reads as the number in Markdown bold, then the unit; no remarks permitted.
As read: **49.1** mm
